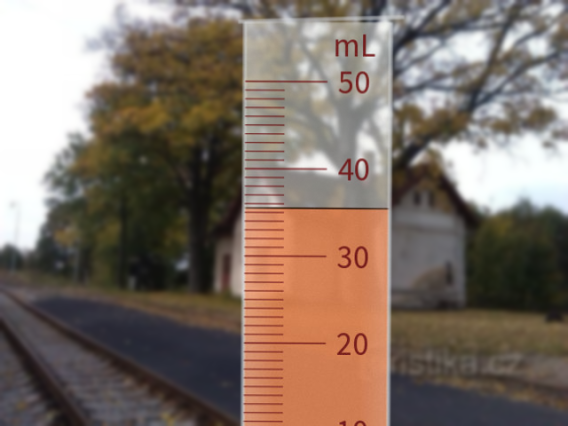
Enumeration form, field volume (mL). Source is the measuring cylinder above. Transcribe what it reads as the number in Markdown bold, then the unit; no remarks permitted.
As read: **35.5** mL
